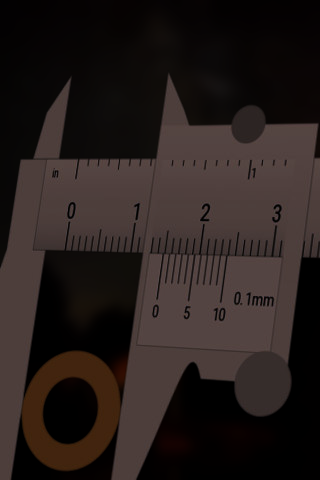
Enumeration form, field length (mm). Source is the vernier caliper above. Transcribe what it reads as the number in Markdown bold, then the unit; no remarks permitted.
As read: **14.8** mm
